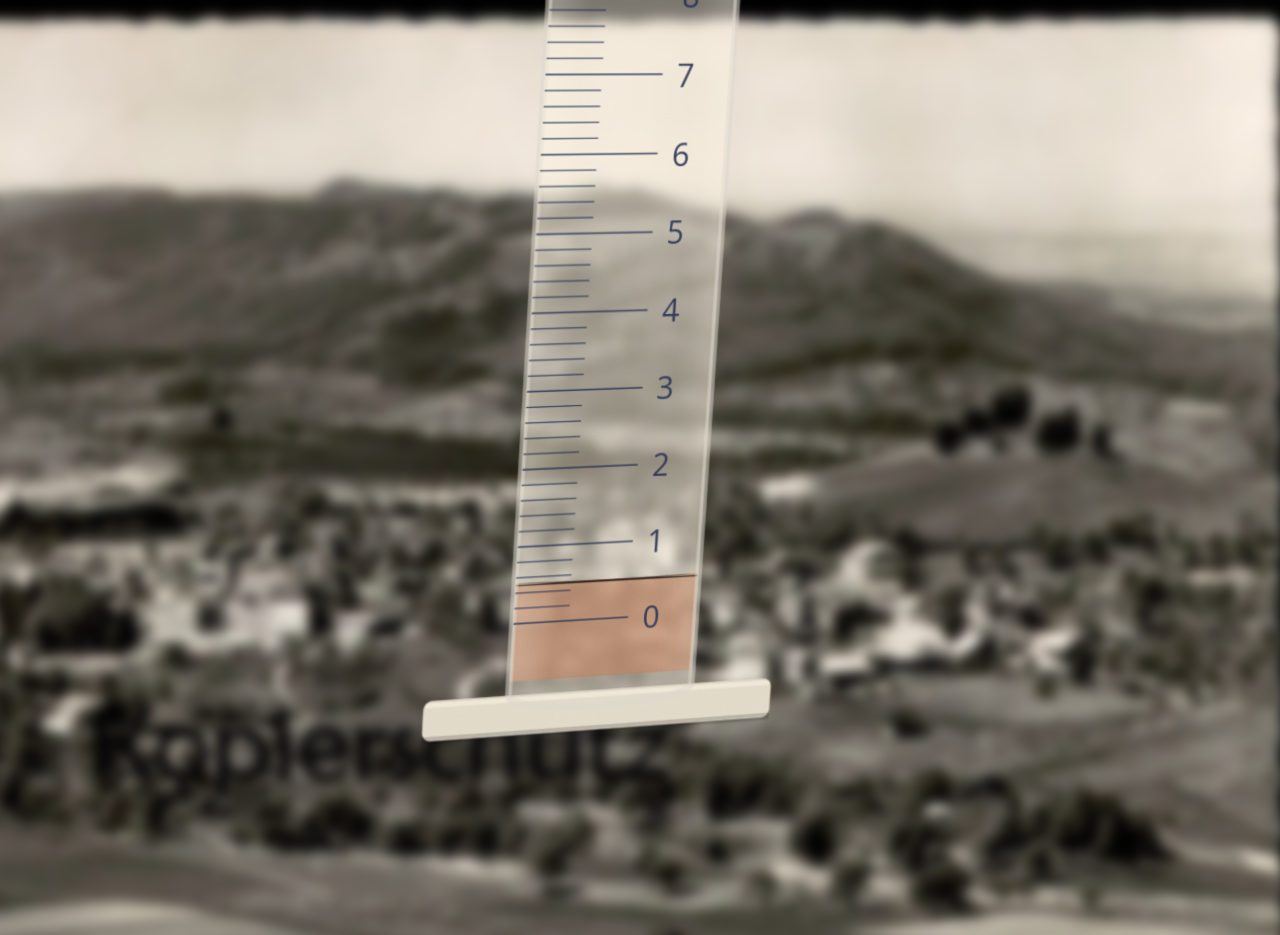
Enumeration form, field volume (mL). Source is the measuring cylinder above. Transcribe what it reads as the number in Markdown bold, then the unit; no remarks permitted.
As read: **0.5** mL
